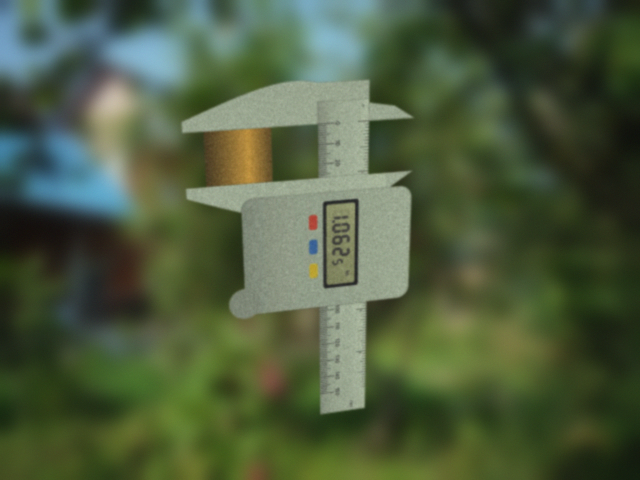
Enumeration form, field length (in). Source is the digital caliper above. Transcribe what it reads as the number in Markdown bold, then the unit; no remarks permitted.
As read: **1.0625** in
